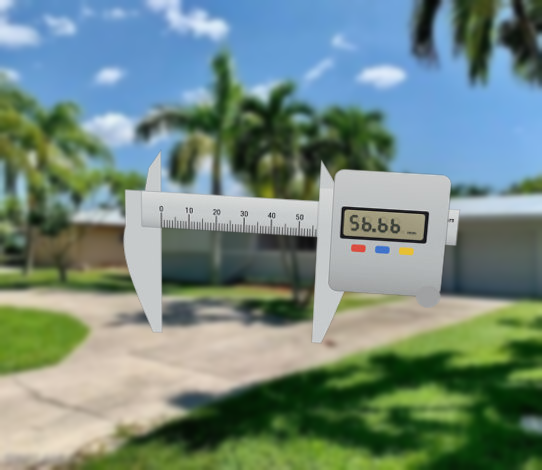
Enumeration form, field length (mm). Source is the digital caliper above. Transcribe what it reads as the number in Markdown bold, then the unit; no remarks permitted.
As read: **56.66** mm
